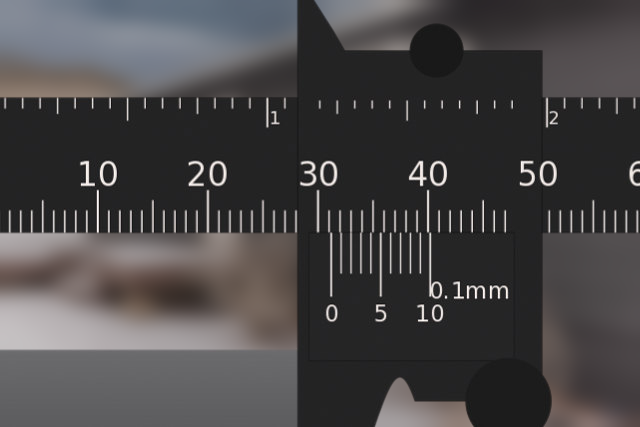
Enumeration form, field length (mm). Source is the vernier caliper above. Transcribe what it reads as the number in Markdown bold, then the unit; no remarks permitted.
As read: **31.2** mm
